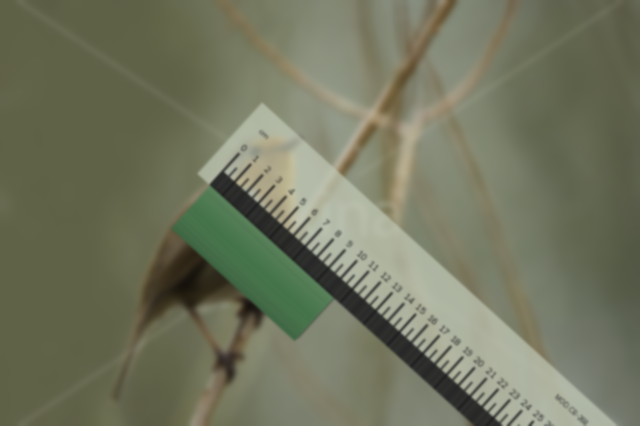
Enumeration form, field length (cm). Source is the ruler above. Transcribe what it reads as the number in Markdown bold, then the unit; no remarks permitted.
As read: **10.5** cm
